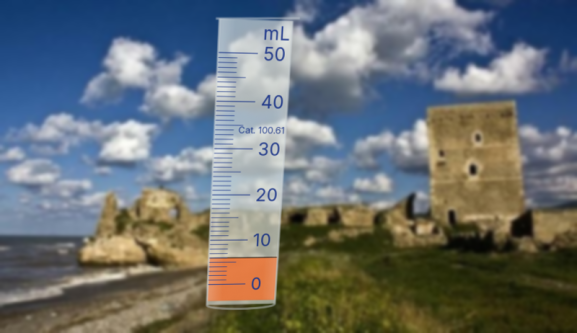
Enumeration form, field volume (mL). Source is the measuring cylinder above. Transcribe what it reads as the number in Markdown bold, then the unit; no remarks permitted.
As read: **6** mL
